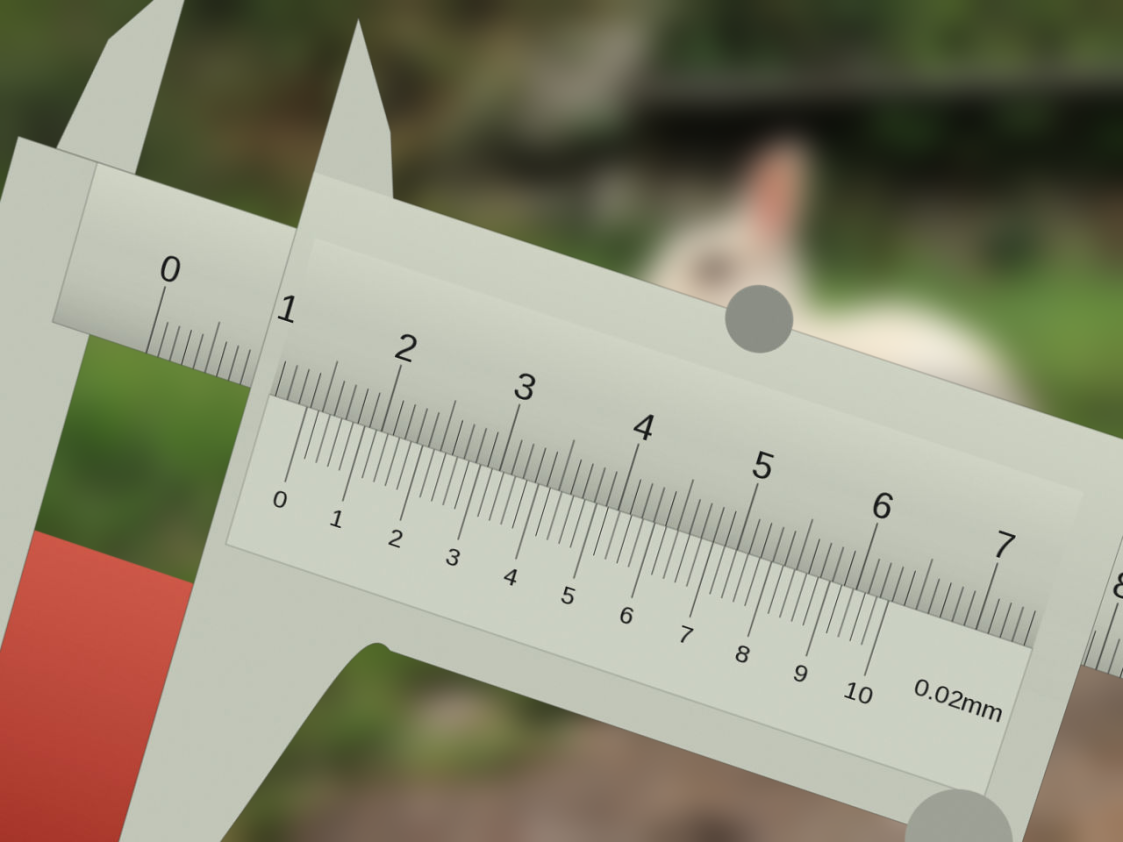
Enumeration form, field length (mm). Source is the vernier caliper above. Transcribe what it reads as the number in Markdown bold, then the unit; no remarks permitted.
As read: **13.7** mm
